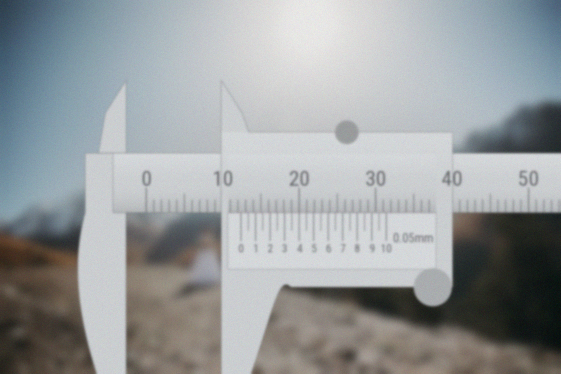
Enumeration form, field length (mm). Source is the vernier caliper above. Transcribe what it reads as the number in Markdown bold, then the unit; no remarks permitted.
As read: **12.4** mm
